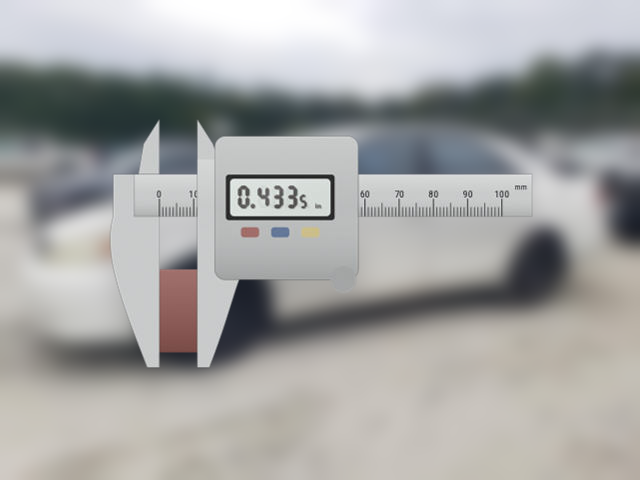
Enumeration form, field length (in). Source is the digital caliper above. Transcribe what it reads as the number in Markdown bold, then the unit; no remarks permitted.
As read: **0.4335** in
